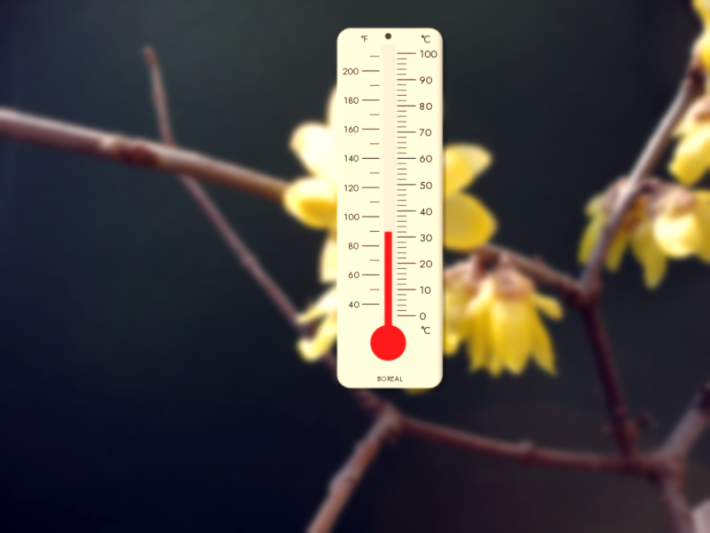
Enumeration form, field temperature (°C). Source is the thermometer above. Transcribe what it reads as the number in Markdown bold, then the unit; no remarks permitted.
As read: **32** °C
